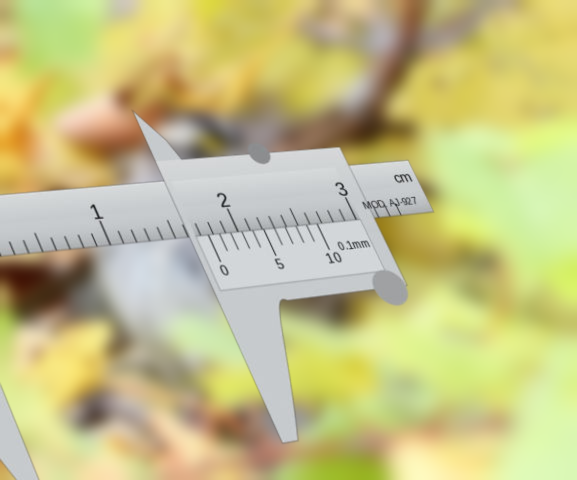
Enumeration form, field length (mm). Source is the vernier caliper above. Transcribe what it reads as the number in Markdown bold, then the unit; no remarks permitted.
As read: **17.6** mm
